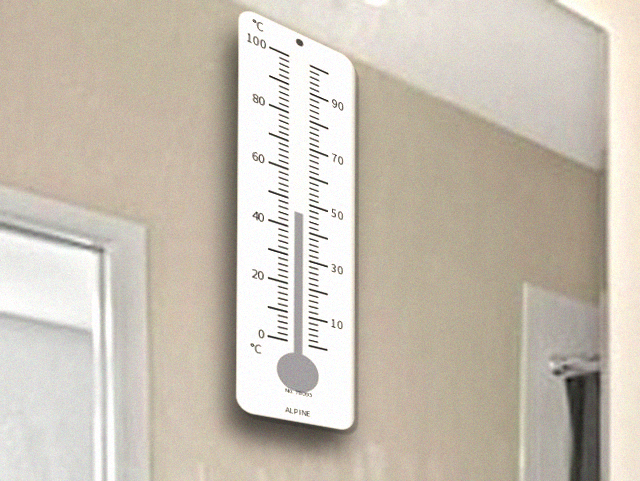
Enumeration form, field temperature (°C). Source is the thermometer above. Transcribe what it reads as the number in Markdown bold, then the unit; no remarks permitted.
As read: **46** °C
